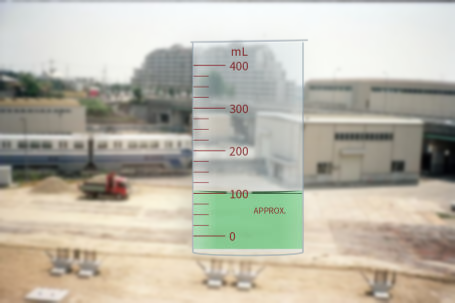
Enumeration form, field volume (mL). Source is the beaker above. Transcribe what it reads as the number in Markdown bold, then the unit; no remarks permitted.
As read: **100** mL
